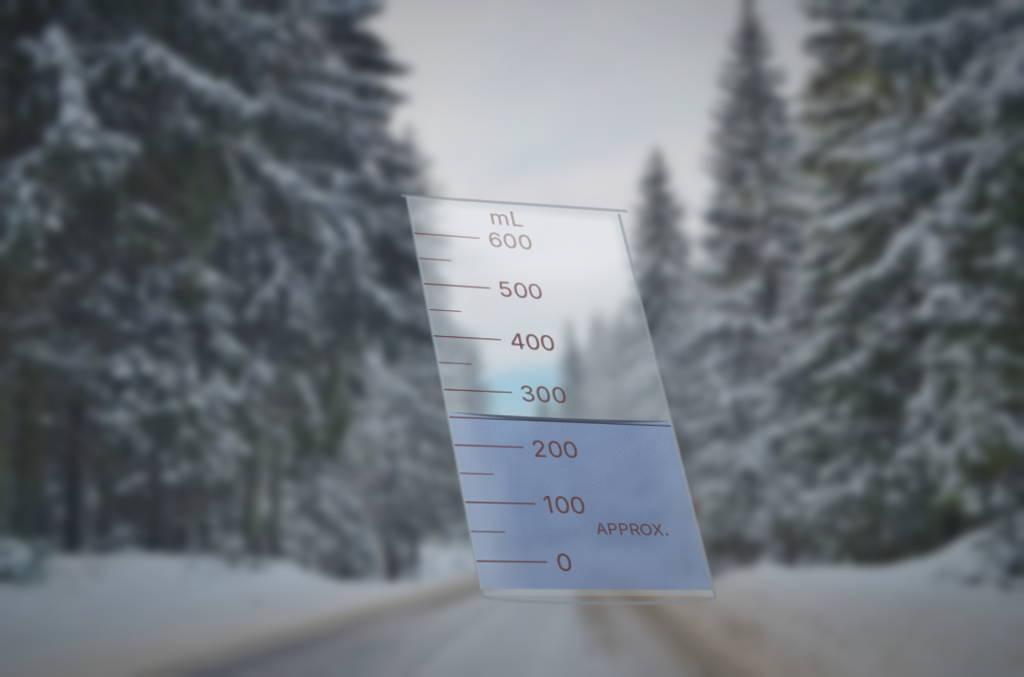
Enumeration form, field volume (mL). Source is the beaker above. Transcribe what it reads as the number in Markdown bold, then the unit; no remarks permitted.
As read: **250** mL
